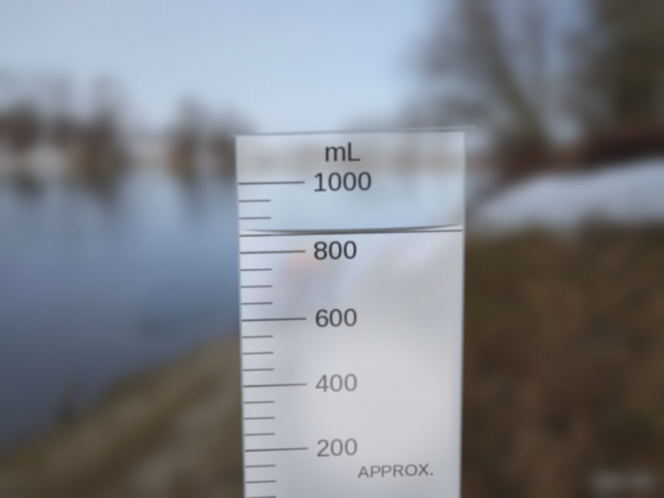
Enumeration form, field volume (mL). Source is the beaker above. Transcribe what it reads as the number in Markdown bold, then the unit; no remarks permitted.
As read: **850** mL
